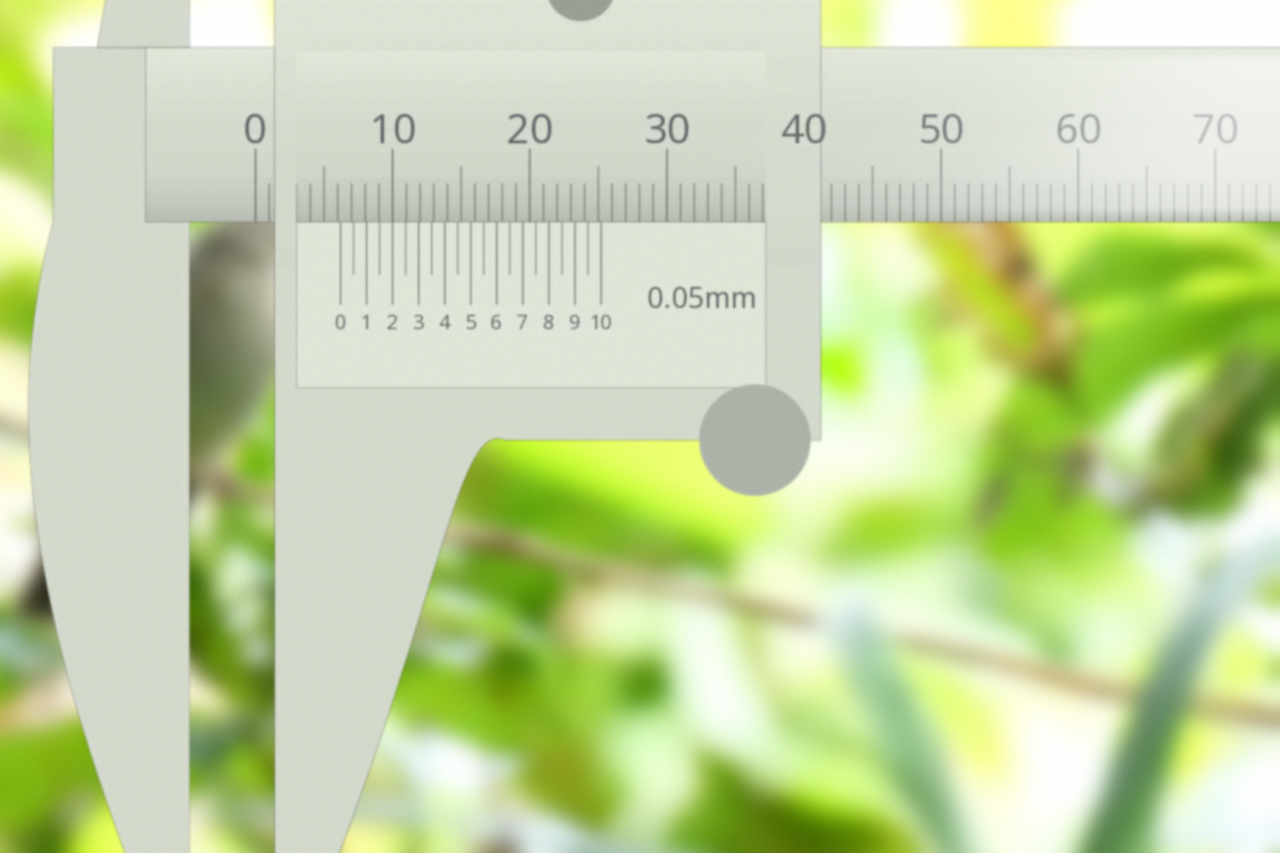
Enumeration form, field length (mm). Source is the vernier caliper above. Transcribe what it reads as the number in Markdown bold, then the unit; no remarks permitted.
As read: **6.2** mm
